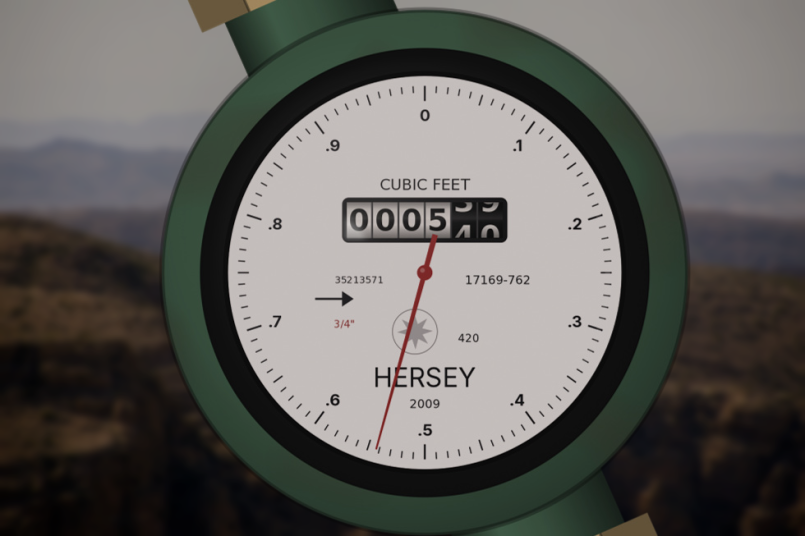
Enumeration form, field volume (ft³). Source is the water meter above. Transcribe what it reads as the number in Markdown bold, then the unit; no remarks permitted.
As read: **539.54** ft³
